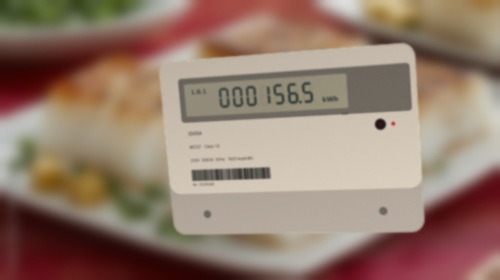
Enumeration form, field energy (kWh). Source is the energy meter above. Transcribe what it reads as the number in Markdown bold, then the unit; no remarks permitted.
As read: **156.5** kWh
